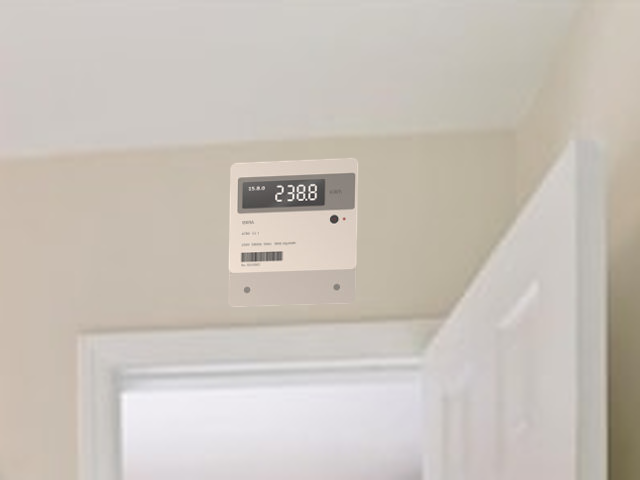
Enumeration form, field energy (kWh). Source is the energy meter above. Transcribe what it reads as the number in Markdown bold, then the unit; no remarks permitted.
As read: **238.8** kWh
